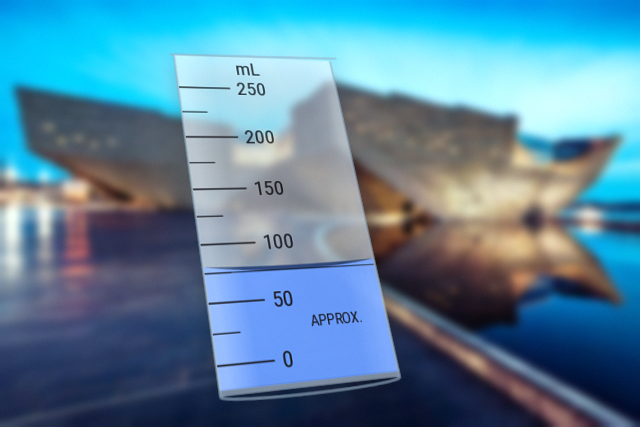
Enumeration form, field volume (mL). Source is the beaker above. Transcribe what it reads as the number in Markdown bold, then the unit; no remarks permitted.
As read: **75** mL
